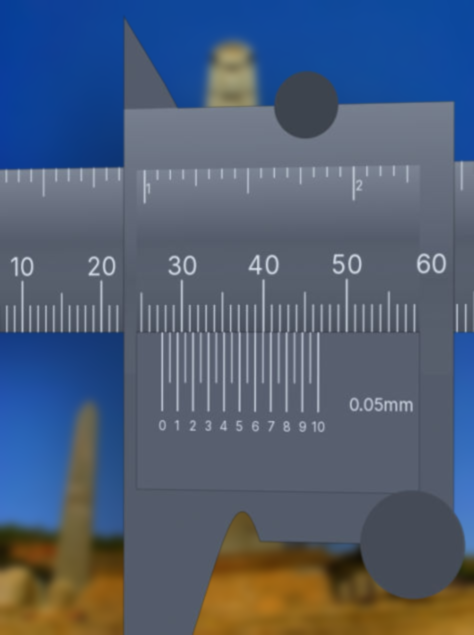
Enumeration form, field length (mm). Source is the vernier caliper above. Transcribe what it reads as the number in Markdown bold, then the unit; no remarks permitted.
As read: **27.6** mm
